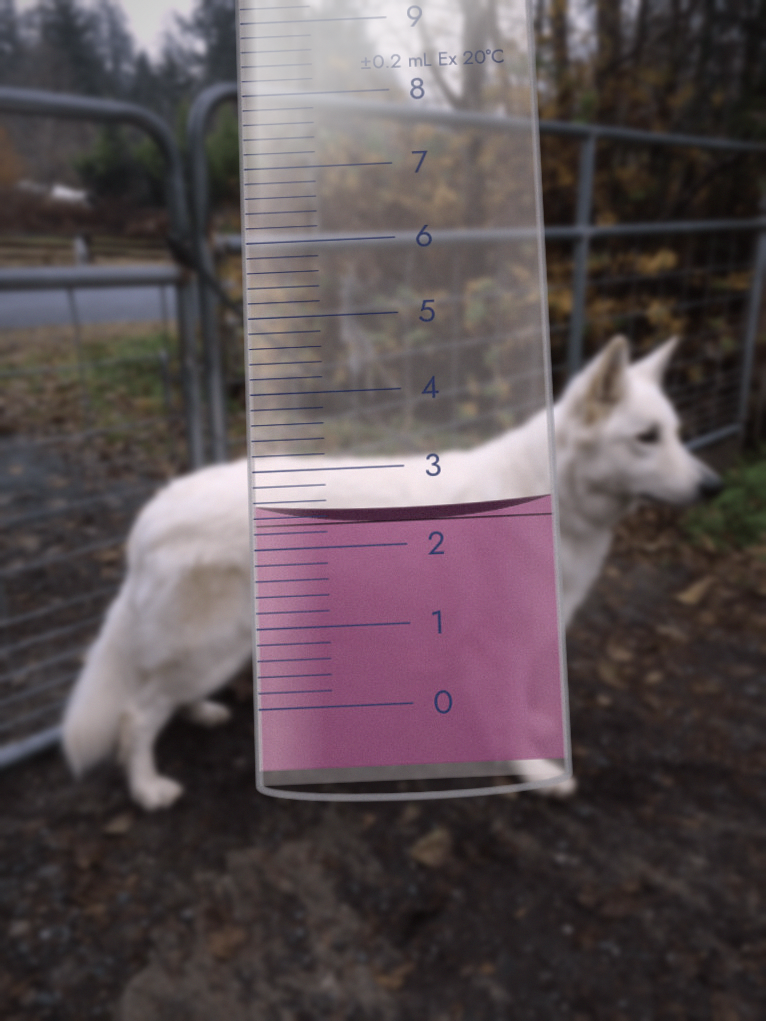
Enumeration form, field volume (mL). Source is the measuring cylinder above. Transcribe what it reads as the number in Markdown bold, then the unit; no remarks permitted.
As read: **2.3** mL
